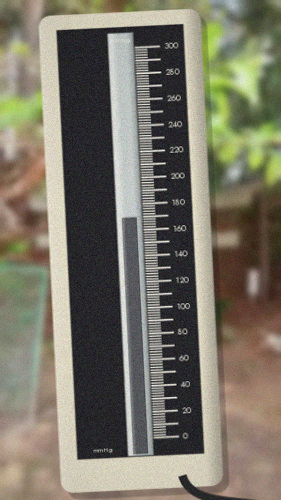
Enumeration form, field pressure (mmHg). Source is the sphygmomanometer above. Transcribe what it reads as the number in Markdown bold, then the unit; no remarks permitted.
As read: **170** mmHg
